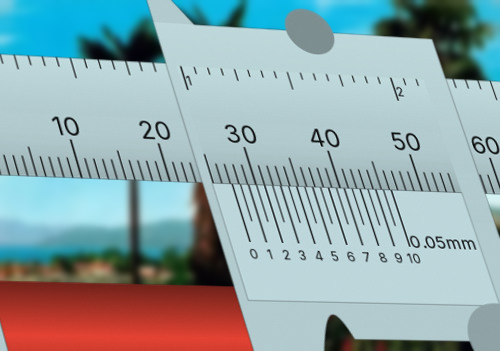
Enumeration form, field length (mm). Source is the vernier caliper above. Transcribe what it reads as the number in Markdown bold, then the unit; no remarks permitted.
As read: **27.2** mm
